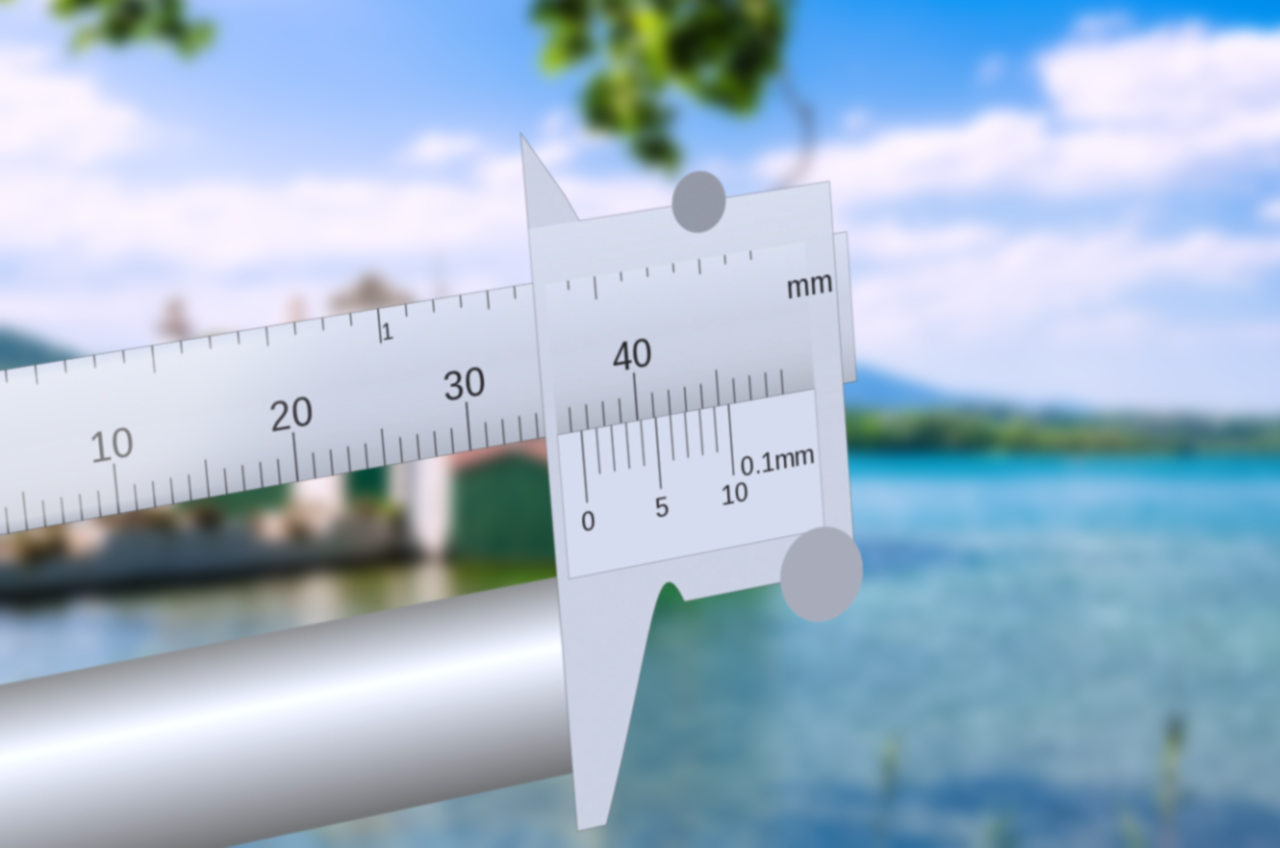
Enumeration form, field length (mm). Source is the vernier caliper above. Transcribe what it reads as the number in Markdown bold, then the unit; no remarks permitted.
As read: **36.6** mm
